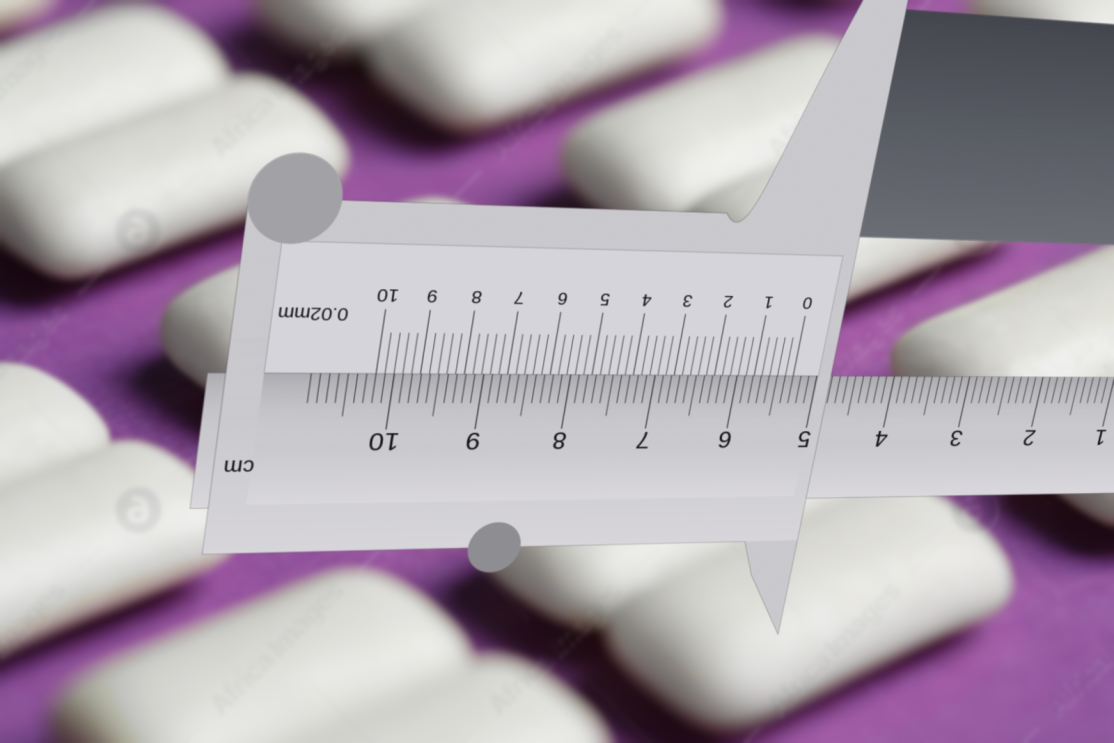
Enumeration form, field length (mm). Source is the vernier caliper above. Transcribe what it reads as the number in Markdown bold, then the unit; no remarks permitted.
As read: **53.0** mm
